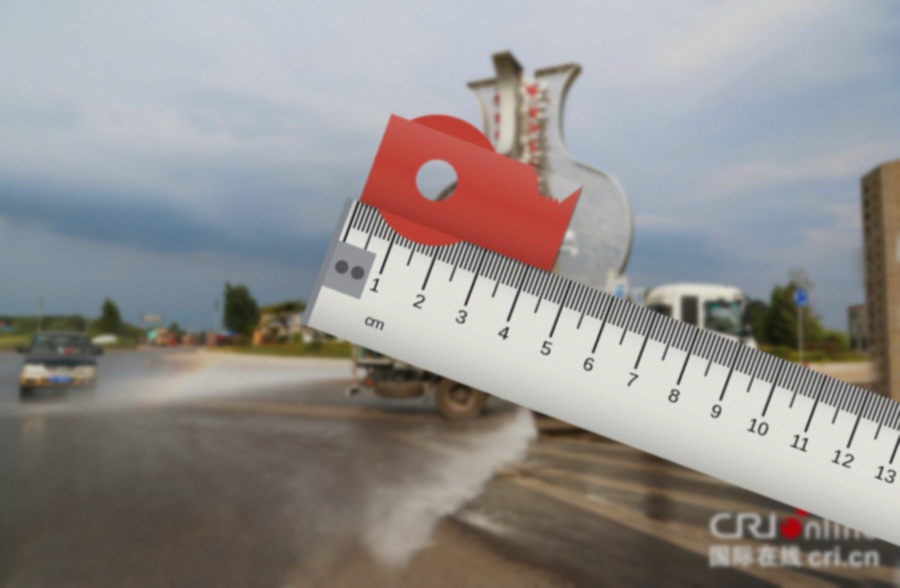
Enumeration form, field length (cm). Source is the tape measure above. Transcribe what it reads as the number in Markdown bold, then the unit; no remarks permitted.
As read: **4.5** cm
